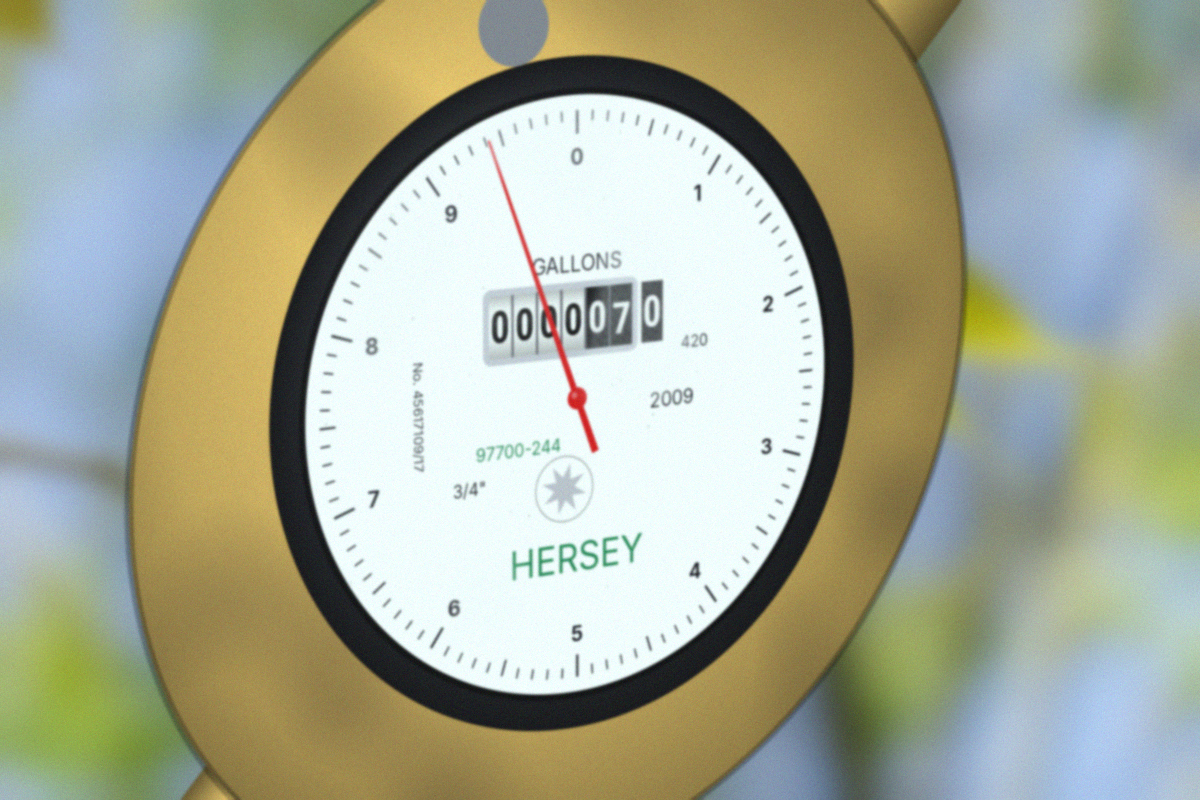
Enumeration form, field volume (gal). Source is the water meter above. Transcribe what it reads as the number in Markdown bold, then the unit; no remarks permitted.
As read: **69.4** gal
